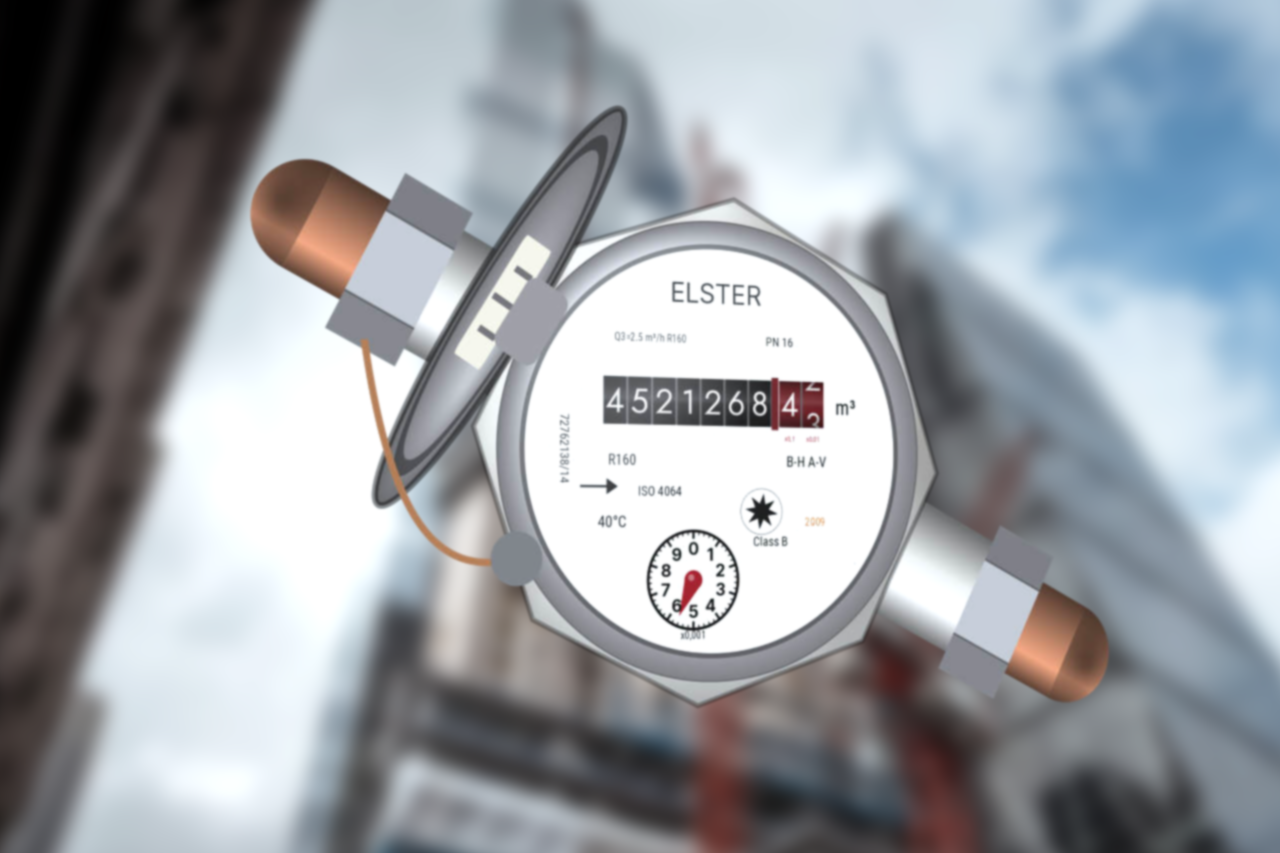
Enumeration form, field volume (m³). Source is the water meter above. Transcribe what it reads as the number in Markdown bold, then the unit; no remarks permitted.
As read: **4521268.425** m³
